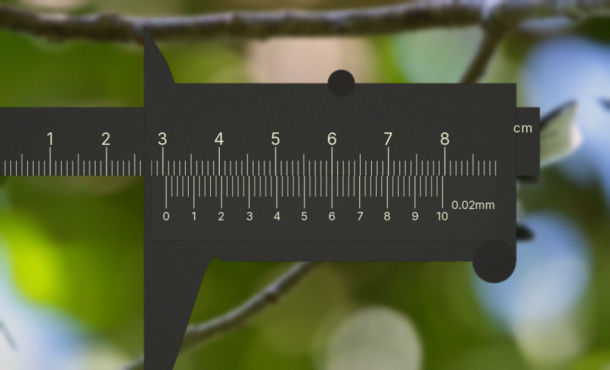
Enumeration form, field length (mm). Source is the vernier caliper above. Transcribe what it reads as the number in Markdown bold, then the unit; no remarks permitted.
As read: **30.6** mm
